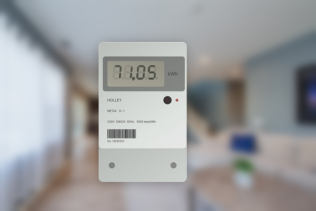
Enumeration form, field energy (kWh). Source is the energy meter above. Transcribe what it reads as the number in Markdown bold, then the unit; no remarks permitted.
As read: **71.05** kWh
